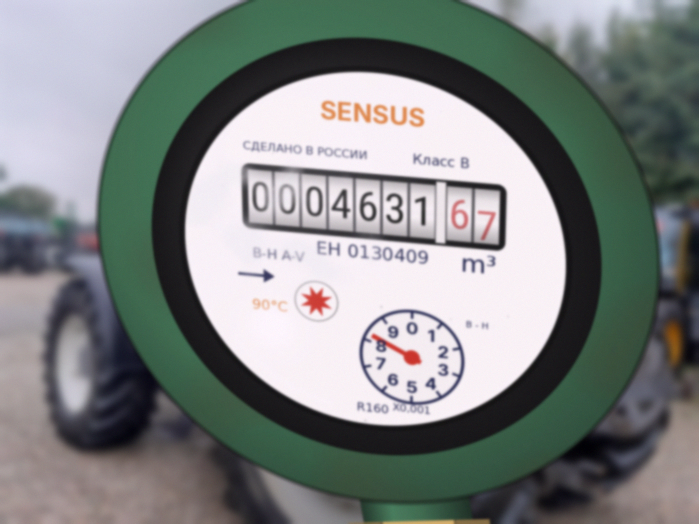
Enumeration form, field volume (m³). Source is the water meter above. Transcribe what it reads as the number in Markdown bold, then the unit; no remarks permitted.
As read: **4631.668** m³
